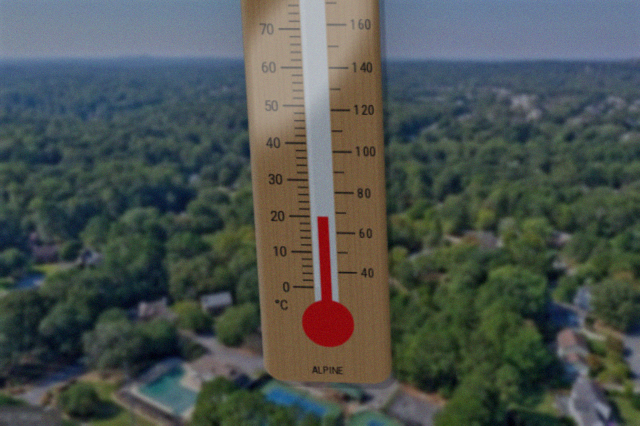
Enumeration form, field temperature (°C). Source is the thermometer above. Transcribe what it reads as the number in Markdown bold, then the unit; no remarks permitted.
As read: **20** °C
